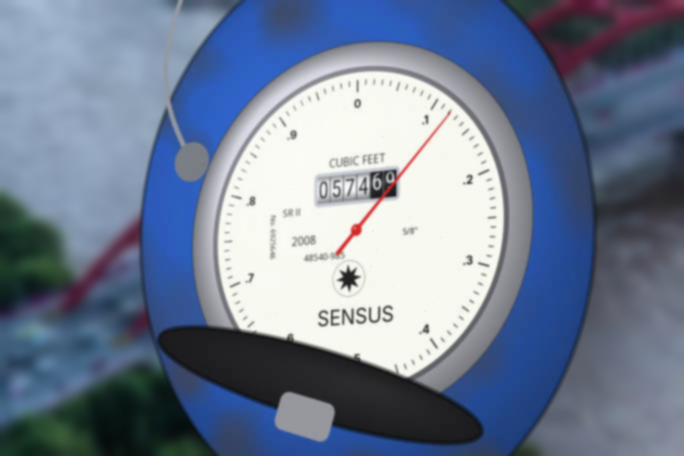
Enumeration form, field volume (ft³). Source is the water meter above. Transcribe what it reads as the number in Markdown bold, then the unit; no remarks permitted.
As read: **57469.12** ft³
